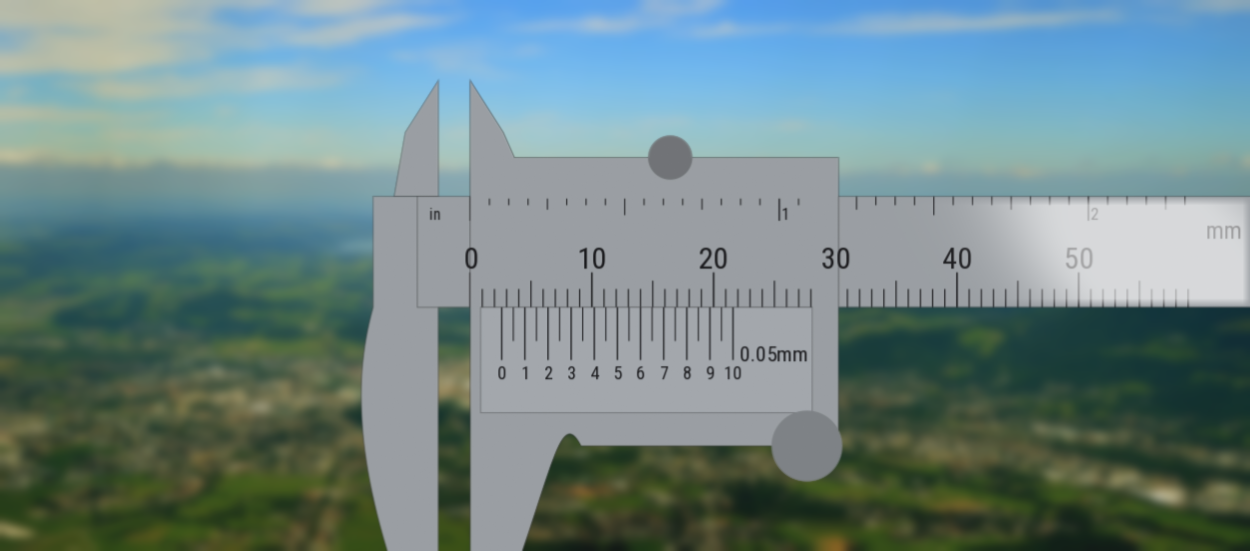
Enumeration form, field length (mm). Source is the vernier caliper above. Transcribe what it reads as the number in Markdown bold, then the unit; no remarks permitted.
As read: **2.6** mm
